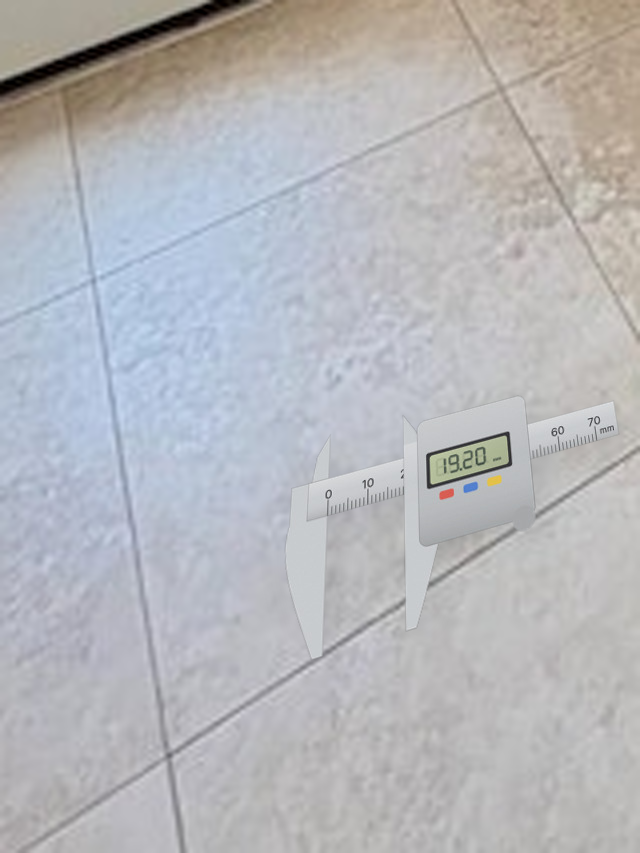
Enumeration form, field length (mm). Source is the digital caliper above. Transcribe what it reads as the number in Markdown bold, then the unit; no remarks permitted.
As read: **19.20** mm
